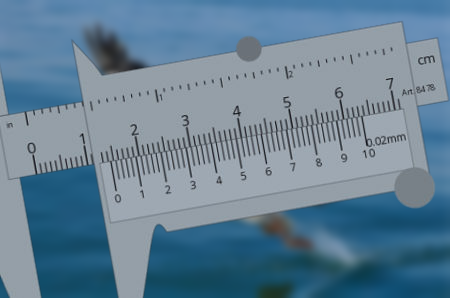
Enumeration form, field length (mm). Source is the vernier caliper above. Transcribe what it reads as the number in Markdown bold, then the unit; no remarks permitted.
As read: **14.5** mm
